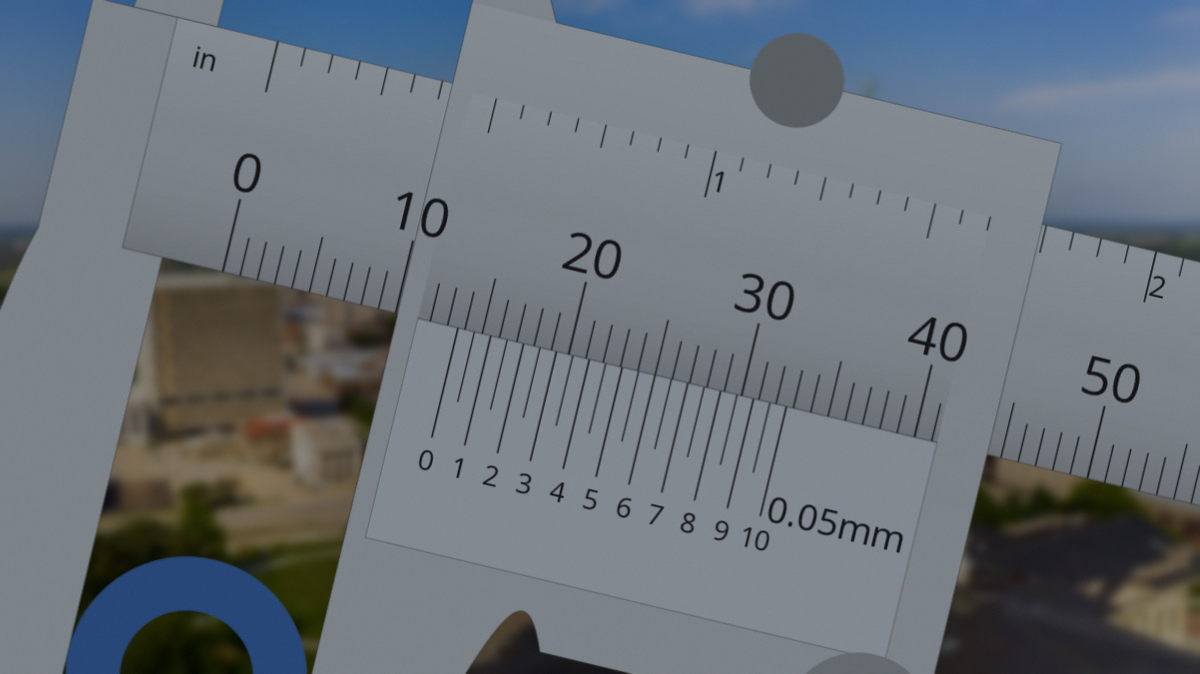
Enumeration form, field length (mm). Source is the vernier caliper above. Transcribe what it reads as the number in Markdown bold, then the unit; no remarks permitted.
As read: **13.6** mm
